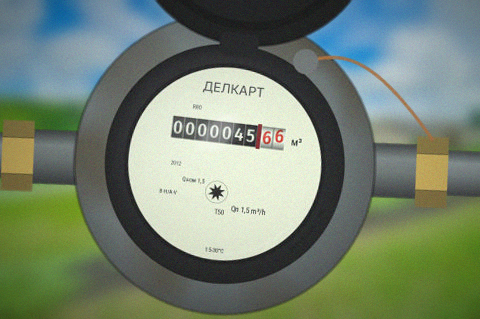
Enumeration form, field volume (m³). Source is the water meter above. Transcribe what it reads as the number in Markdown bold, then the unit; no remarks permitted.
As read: **45.66** m³
